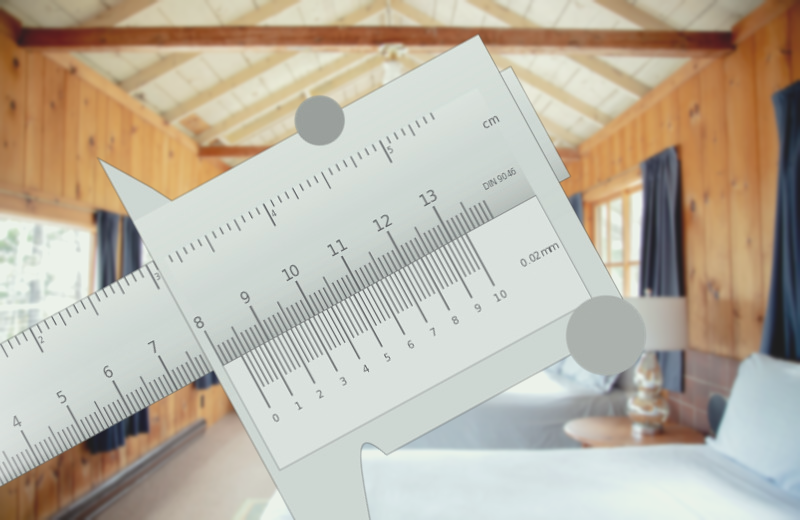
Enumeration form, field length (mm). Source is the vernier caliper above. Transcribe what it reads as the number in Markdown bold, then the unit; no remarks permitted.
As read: **84.0** mm
